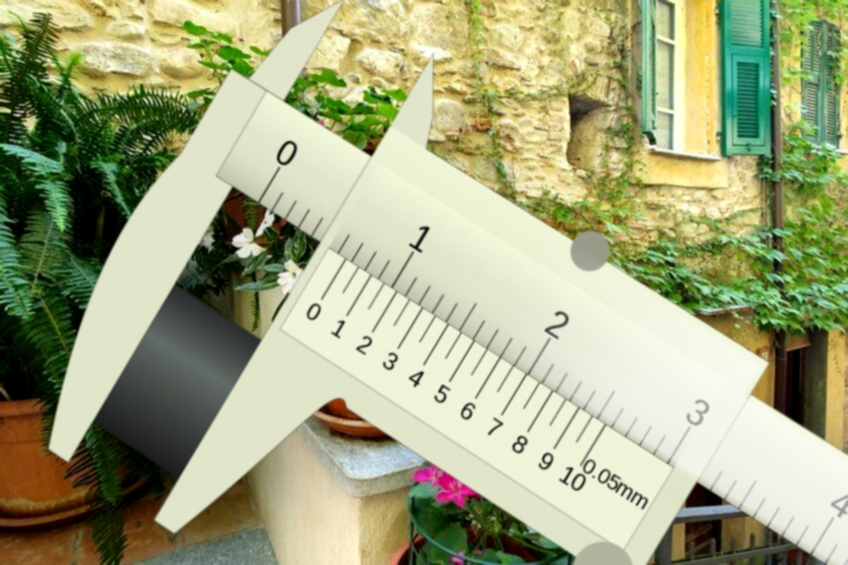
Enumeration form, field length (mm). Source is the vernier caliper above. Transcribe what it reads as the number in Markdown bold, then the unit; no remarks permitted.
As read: **6.6** mm
